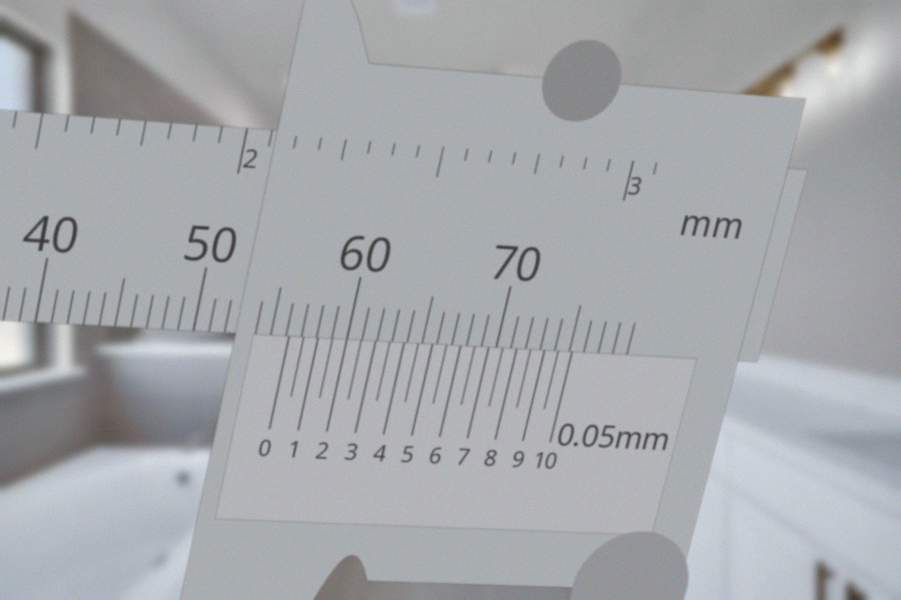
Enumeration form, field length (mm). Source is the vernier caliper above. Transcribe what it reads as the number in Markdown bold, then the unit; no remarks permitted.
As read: **56.2** mm
